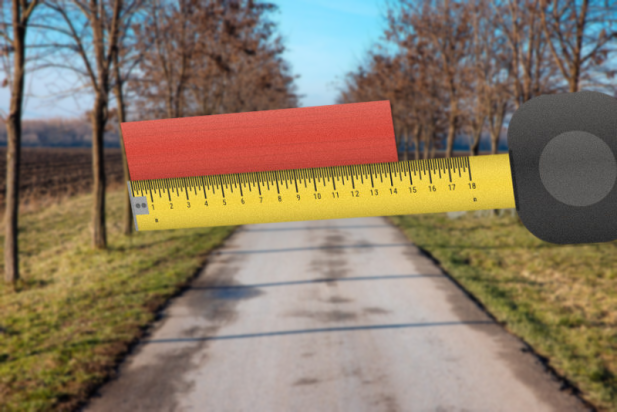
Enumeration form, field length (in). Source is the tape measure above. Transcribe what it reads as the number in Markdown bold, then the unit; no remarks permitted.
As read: **14.5** in
